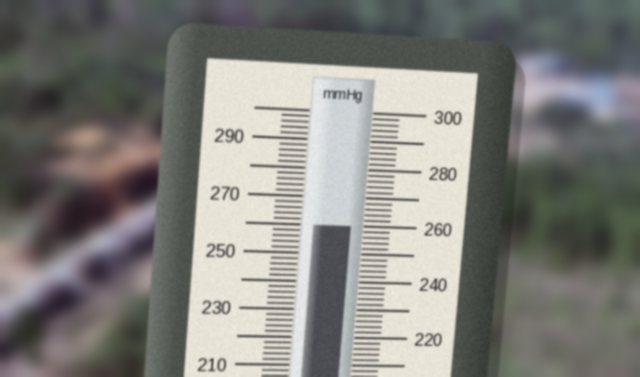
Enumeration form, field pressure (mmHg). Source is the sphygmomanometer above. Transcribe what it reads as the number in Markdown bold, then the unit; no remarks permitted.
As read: **260** mmHg
